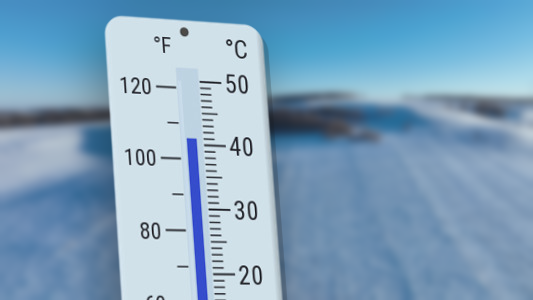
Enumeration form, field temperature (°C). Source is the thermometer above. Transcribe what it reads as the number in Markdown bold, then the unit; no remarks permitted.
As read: **41** °C
